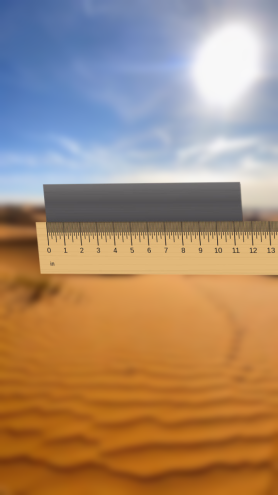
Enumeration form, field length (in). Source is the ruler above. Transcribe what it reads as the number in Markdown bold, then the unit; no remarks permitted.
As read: **11.5** in
